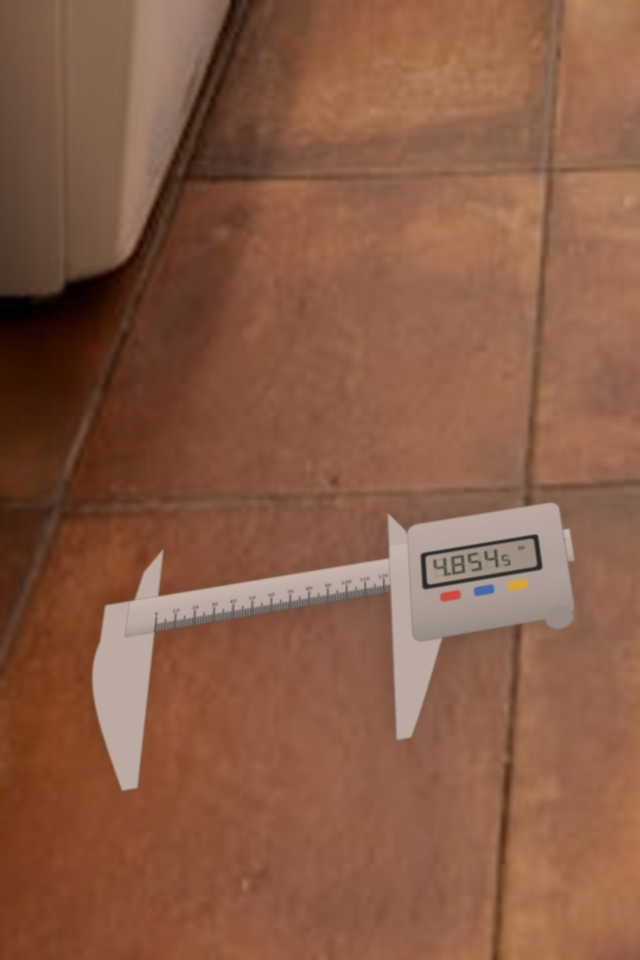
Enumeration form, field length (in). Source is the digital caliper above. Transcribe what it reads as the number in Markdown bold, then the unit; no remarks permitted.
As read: **4.8545** in
